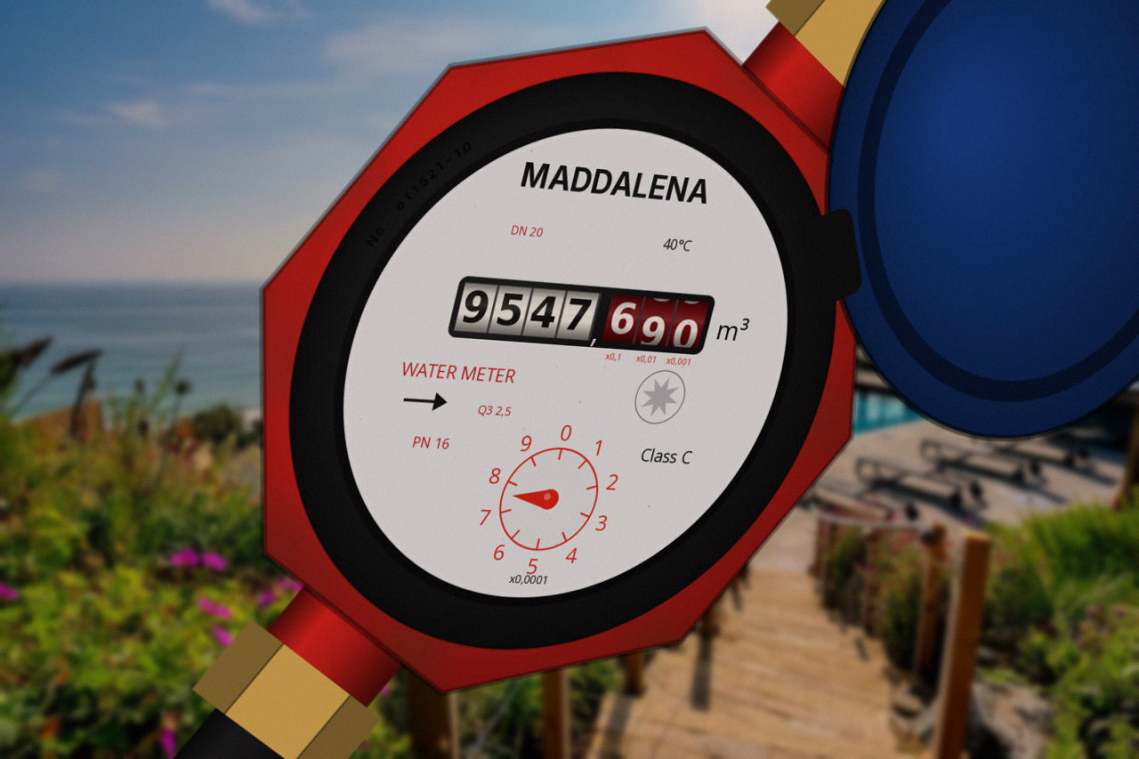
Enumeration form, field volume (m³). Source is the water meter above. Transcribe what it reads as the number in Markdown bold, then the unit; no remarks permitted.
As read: **9547.6897** m³
